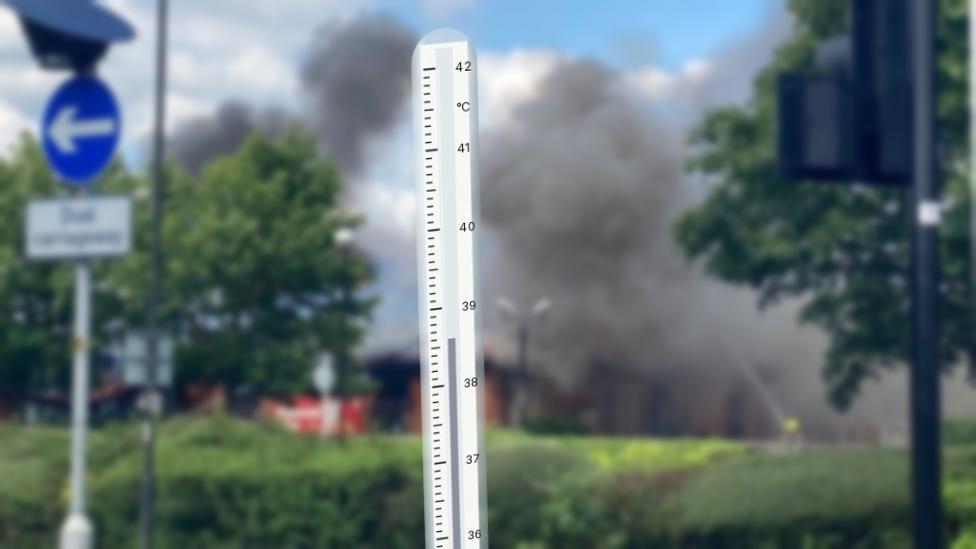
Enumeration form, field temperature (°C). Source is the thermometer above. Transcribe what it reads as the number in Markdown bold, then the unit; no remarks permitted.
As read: **38.6** °C
